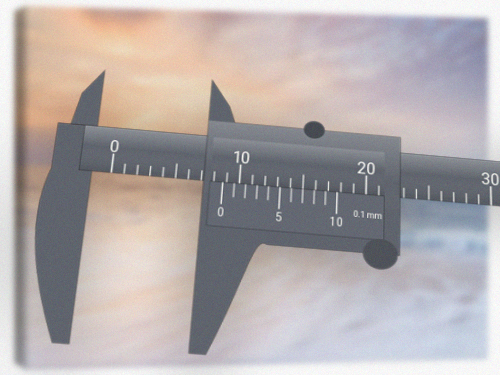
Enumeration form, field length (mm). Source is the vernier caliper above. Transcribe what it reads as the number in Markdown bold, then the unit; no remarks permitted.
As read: **8.7** mm
